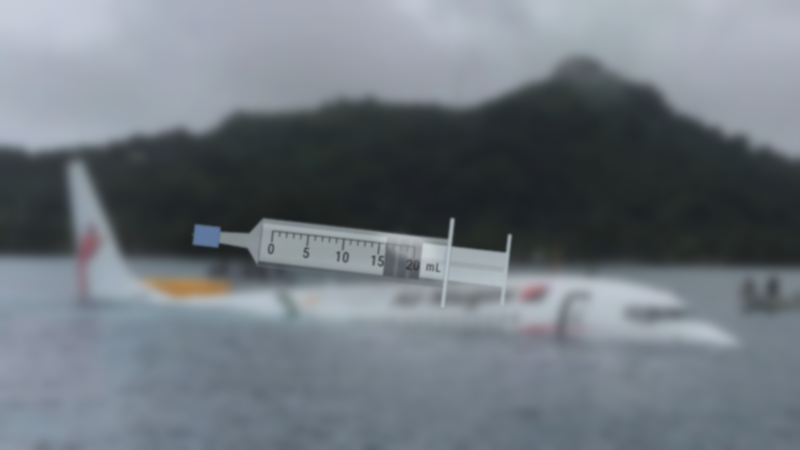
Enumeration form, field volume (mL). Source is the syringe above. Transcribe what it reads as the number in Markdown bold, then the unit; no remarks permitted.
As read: **16** mL
